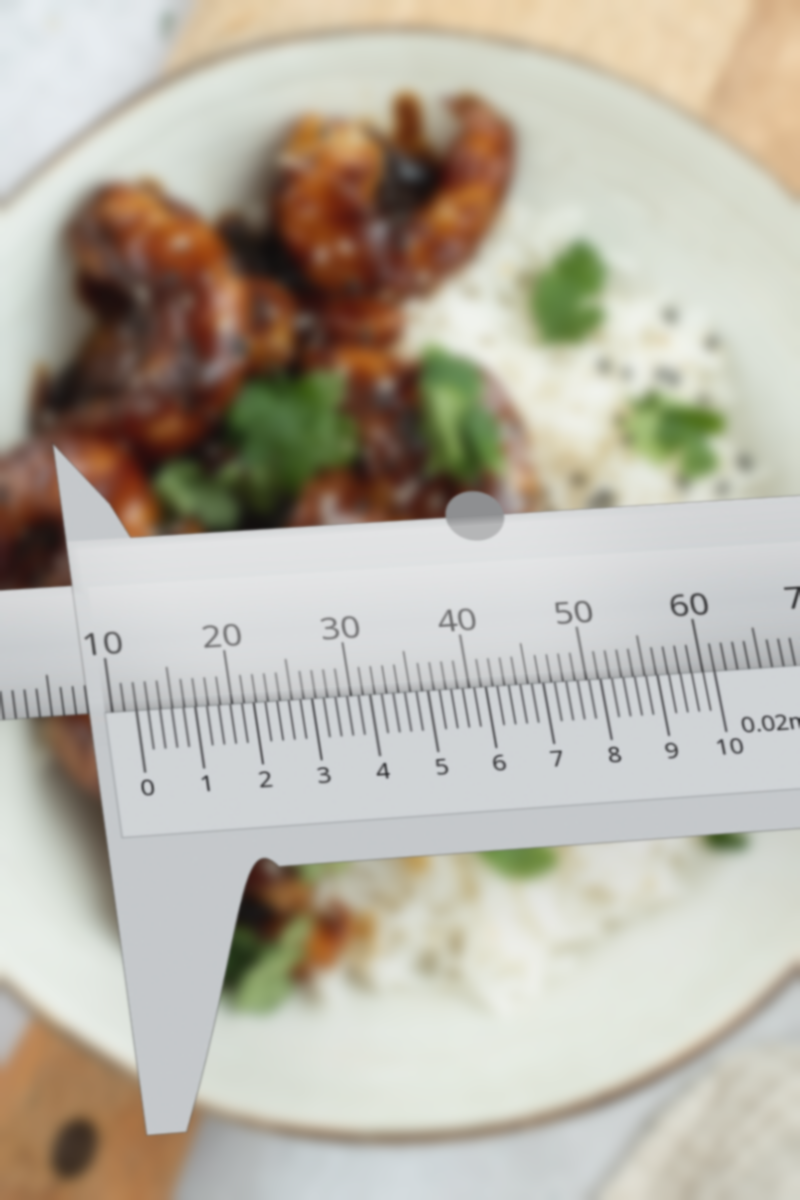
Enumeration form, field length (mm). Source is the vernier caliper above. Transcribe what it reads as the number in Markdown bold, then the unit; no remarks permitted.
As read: **12.0** mm
